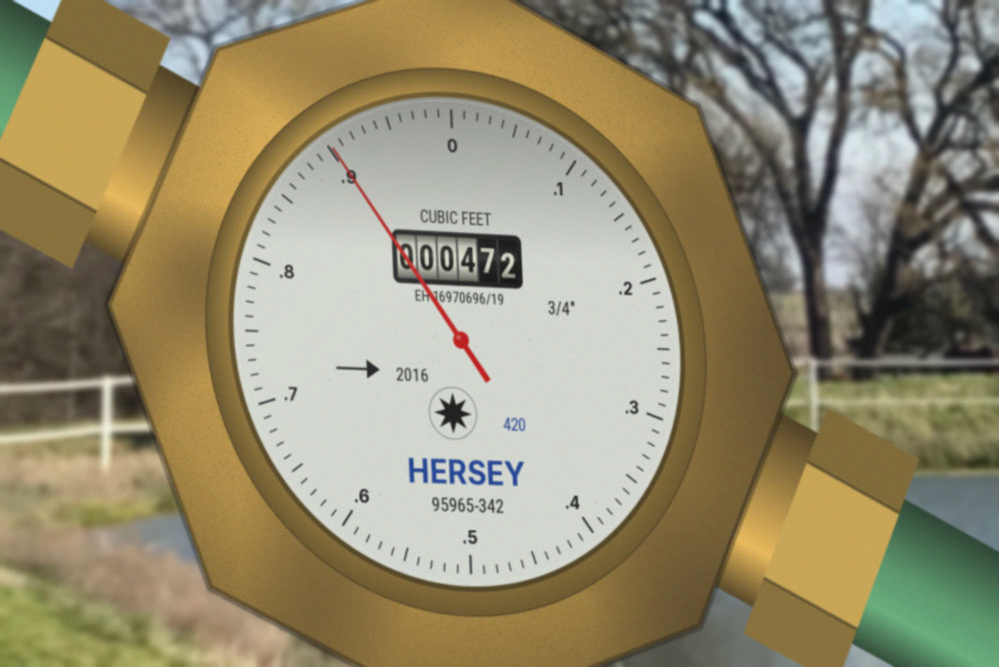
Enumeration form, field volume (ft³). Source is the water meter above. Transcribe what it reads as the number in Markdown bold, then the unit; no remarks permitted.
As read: **471.90** ft³
